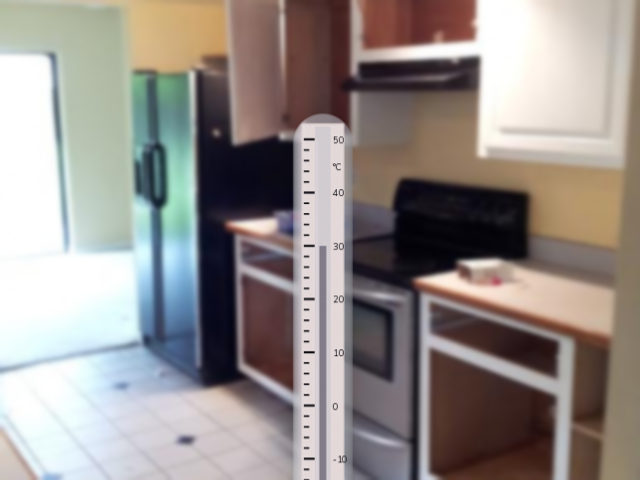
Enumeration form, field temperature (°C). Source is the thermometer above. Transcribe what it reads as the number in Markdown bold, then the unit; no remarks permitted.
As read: **30** °C
